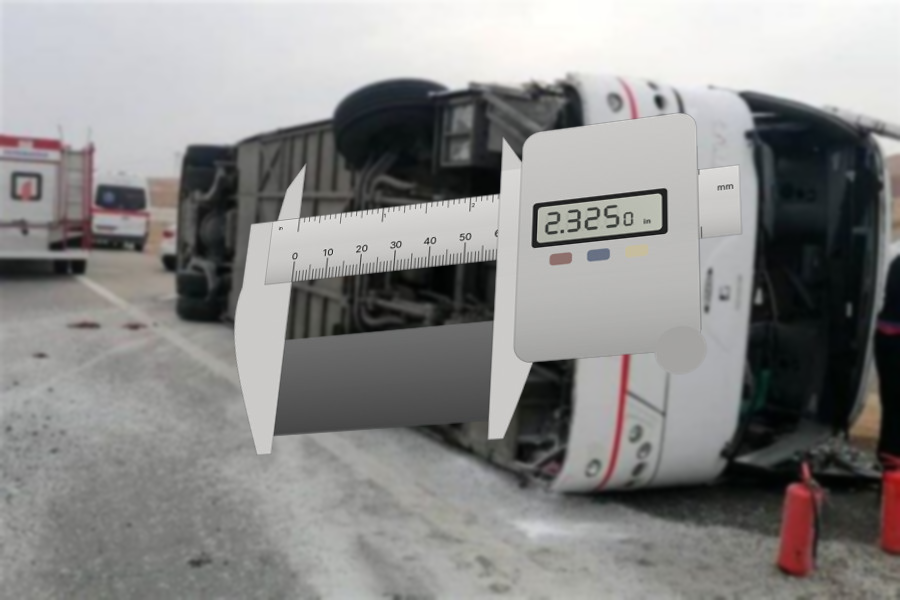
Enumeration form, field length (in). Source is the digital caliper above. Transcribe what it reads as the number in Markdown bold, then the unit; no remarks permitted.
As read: **2.3250** in
